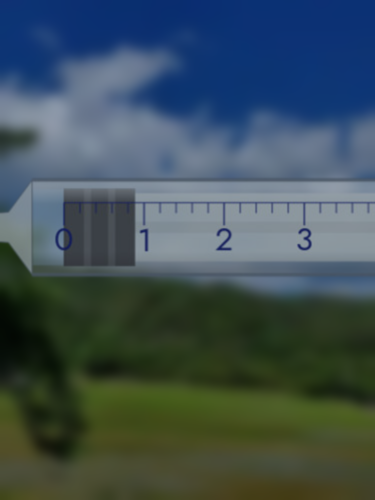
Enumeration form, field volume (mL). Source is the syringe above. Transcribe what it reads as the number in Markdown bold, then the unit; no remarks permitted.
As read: **0** mL
